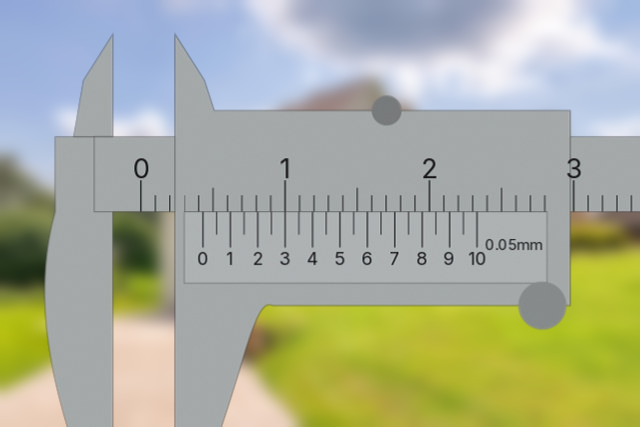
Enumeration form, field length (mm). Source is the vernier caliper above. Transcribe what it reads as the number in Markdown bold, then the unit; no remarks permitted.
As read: **4.3** mm
